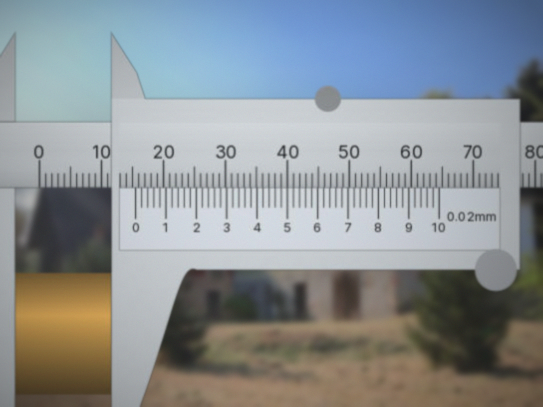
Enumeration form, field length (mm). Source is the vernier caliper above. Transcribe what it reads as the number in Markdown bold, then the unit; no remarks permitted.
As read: **15.5** mm
